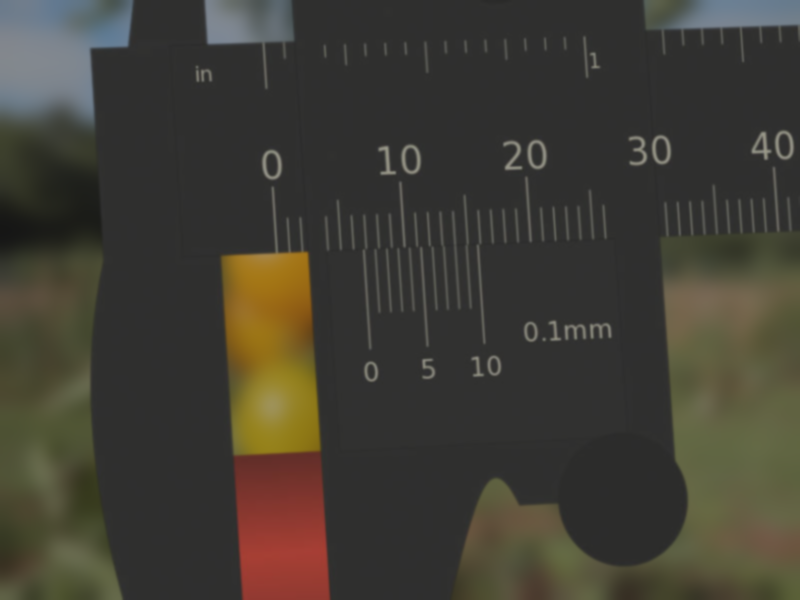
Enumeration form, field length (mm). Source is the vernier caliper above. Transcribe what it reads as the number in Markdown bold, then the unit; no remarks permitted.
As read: **6.8** mm
